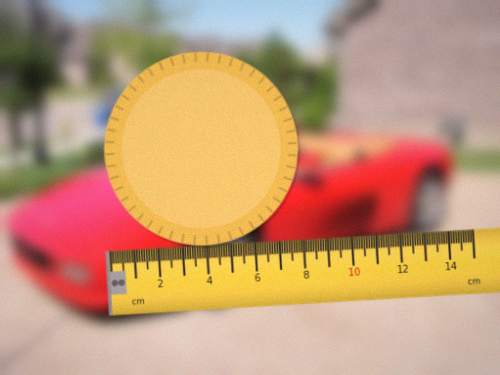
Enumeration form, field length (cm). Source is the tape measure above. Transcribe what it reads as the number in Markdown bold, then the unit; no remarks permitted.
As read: **8** cm
